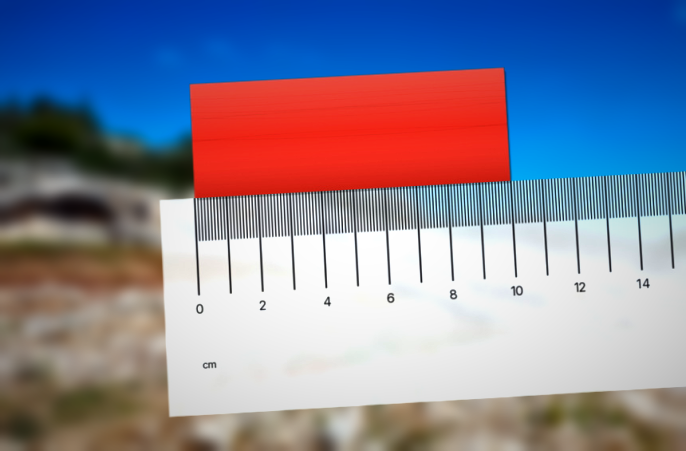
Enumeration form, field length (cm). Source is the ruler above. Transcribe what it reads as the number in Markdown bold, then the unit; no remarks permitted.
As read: **10** cm
